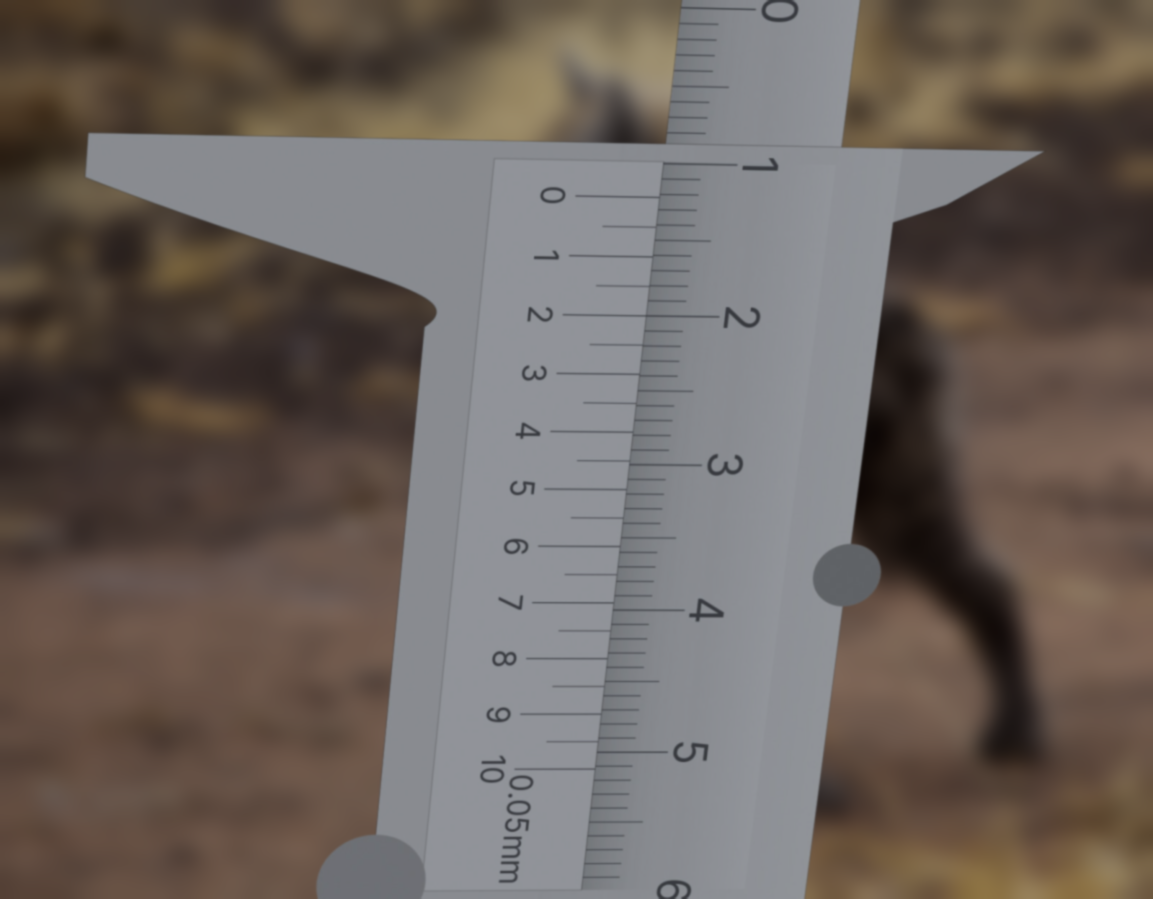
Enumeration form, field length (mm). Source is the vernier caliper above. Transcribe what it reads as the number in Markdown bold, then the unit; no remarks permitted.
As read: **12.2** mm
